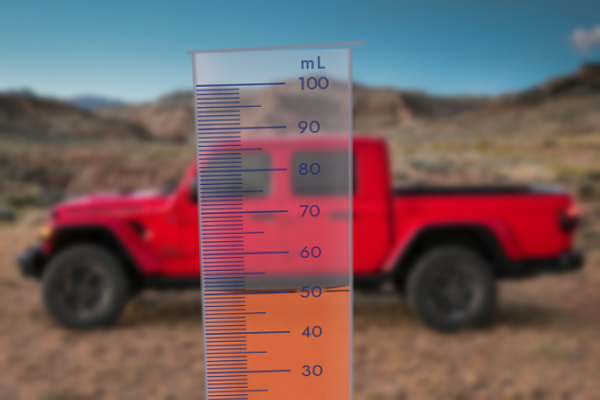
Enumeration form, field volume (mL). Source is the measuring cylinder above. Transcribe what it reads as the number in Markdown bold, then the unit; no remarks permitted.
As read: **50** mL
